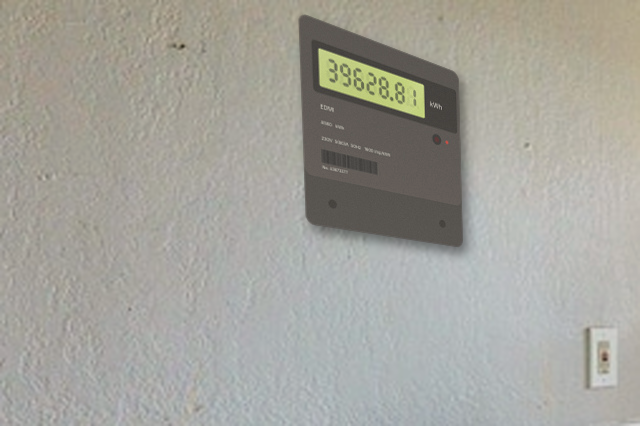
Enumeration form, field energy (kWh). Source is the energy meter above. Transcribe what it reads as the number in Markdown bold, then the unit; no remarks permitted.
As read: **39628.81** kWh
